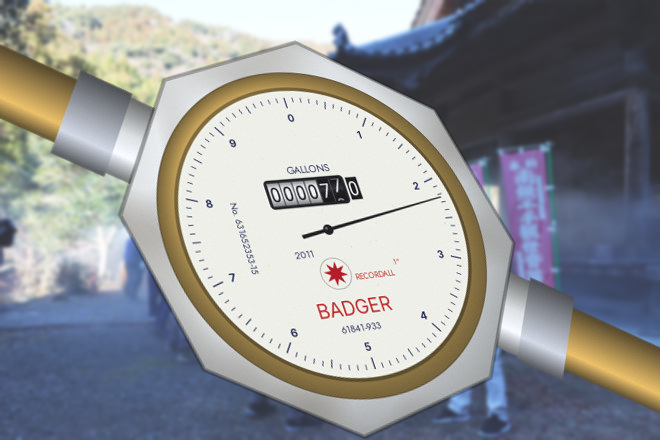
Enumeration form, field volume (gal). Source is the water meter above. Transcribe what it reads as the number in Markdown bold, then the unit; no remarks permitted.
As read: **772.2** gal
